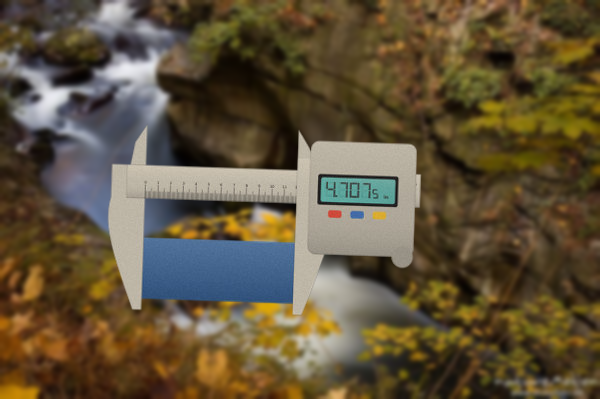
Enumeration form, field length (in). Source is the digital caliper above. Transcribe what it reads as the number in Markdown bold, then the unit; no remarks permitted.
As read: **4.7075** in
